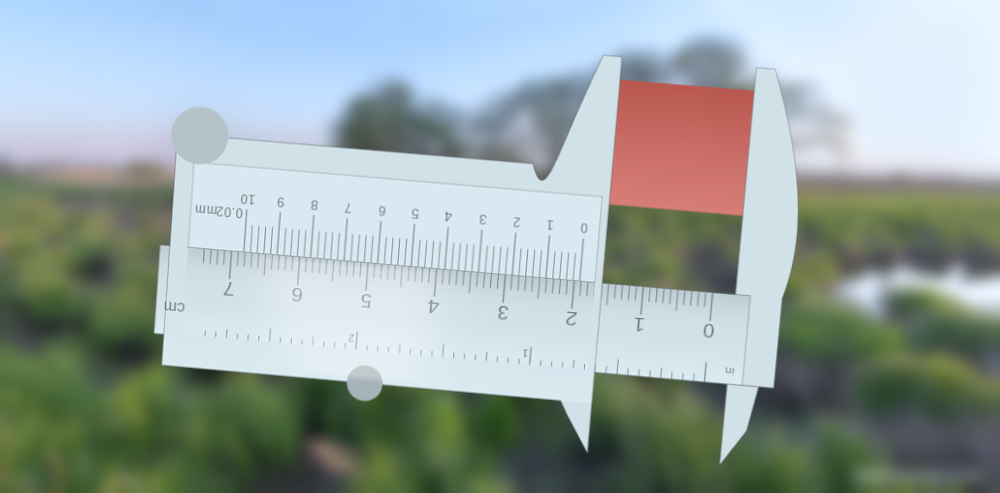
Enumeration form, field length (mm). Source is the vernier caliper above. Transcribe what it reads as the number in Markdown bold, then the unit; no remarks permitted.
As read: **19.2** mm
